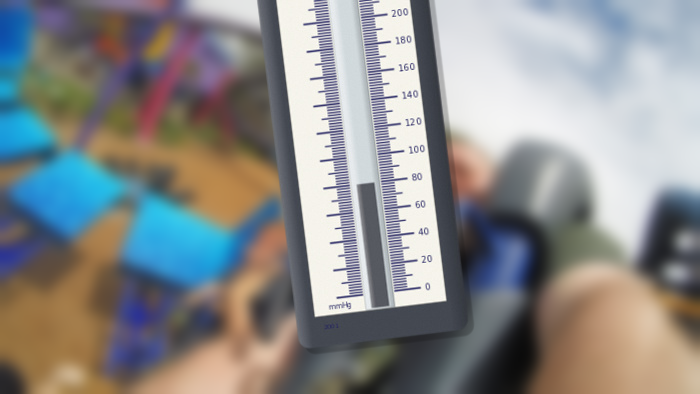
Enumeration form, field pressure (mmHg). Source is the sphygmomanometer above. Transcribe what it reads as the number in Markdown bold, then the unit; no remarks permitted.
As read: **80** mmHg
